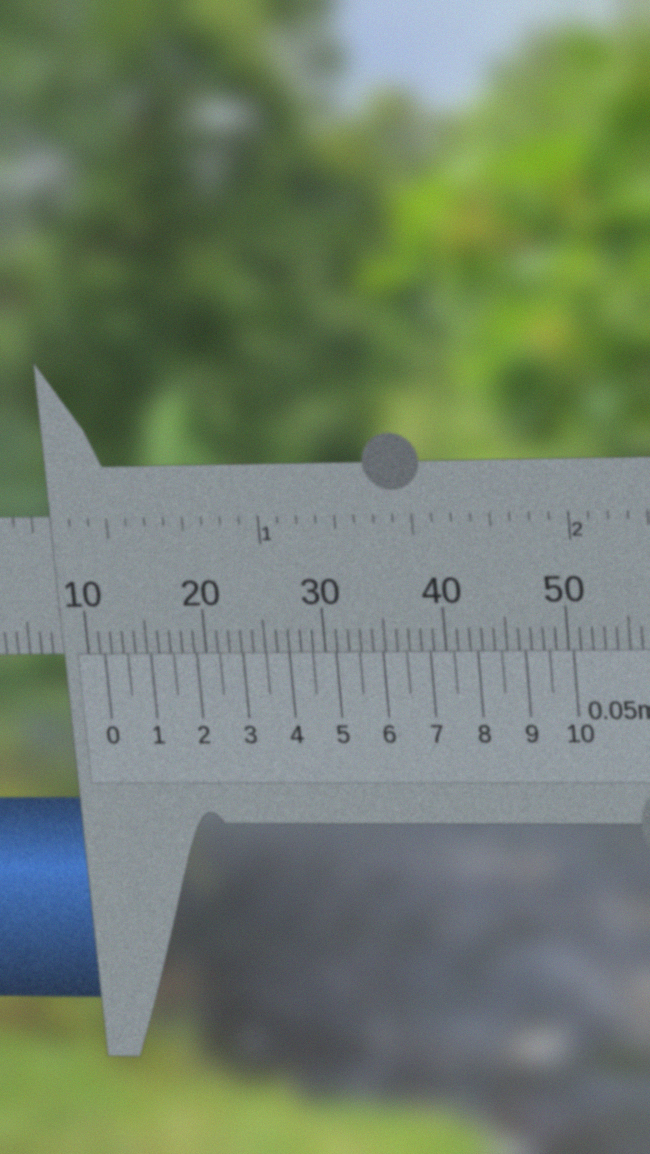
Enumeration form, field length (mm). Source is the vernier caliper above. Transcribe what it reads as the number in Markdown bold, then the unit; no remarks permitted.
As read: **11.4** mm
